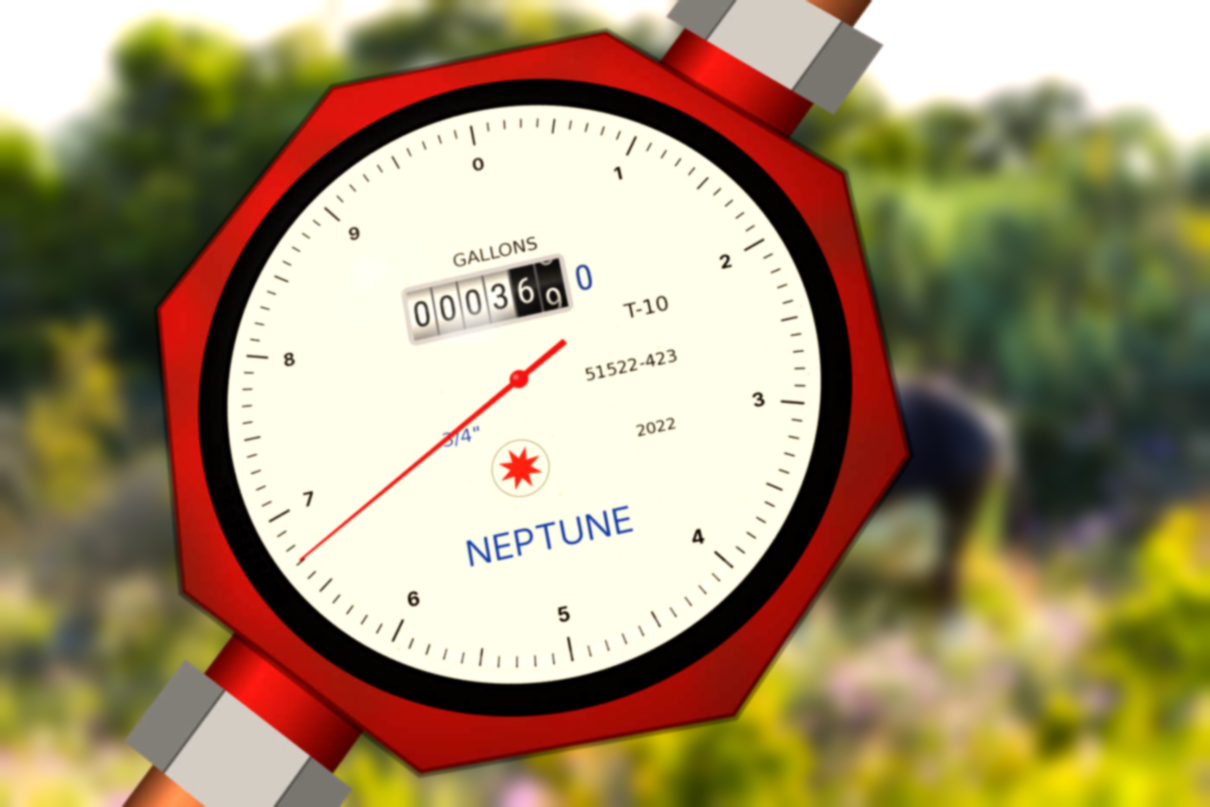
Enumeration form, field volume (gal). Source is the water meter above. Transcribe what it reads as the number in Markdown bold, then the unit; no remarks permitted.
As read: **3686.7** gal
